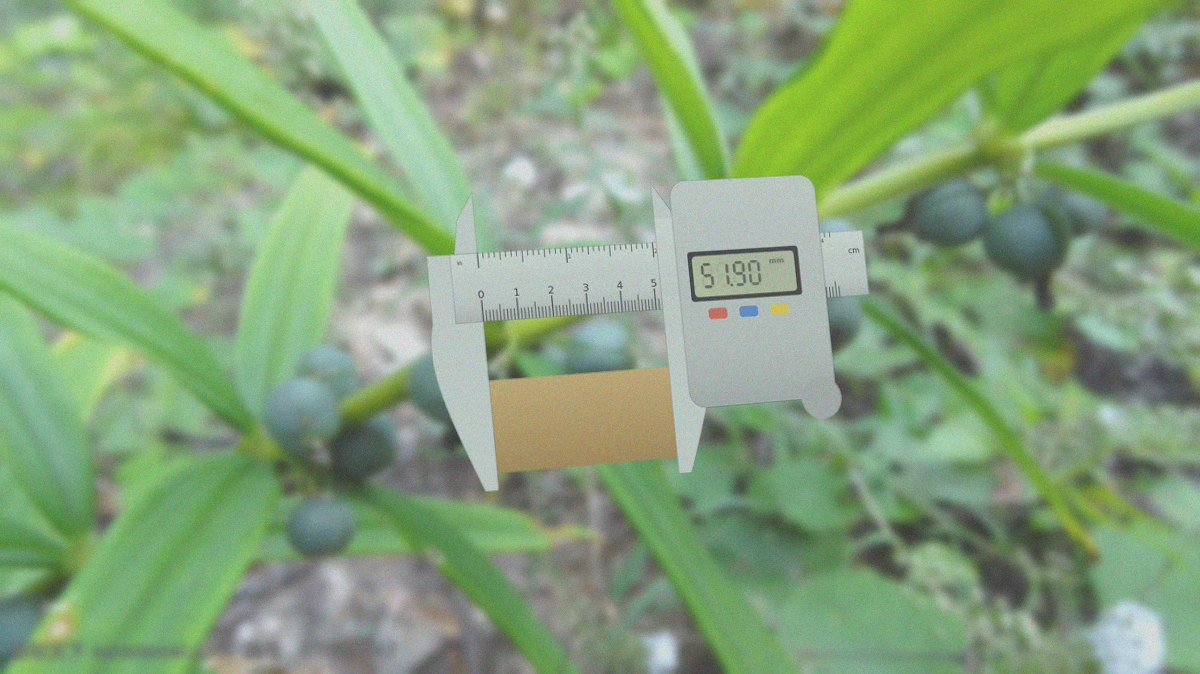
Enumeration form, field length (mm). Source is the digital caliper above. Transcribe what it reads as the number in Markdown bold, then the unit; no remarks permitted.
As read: **51.90** mm
